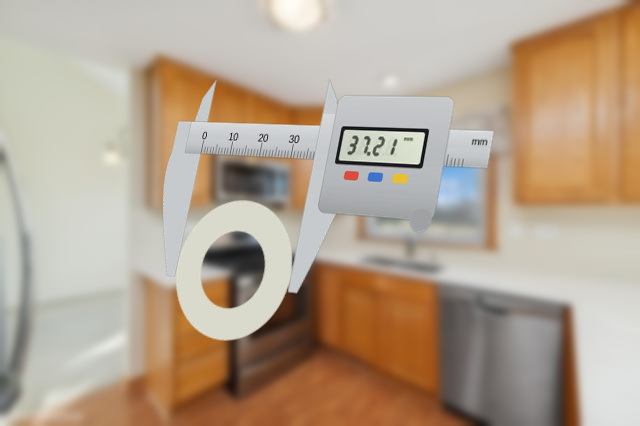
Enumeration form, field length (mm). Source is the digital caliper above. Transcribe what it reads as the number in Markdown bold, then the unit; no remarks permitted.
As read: **37.21** mm
